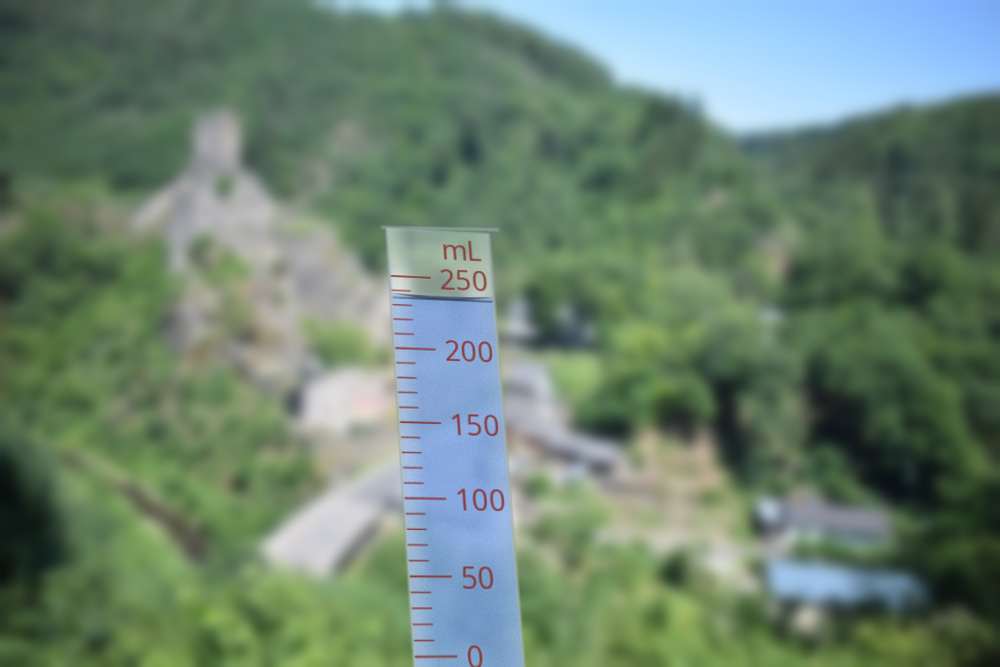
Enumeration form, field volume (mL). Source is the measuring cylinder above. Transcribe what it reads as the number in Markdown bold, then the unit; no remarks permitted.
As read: **235** mL
